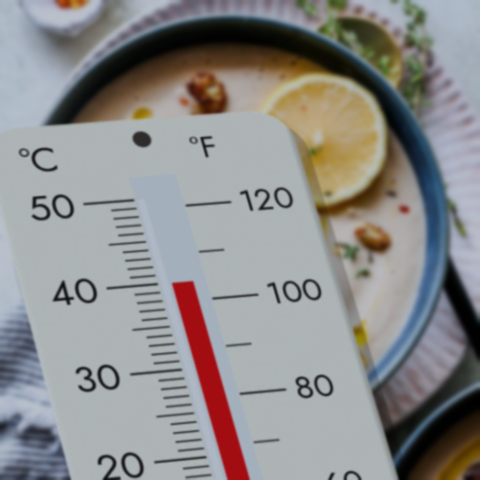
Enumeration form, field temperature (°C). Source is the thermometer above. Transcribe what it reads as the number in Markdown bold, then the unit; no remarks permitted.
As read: **40** °C
